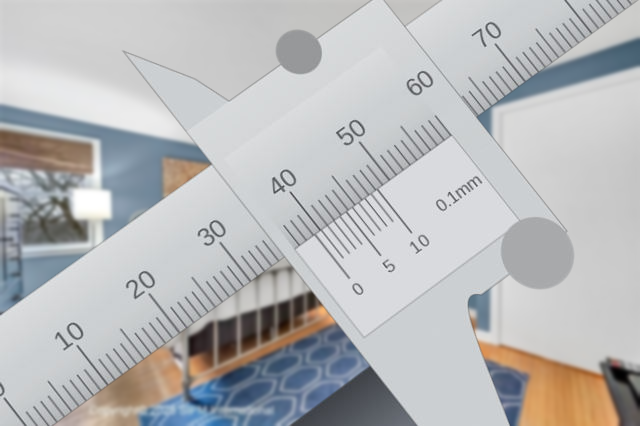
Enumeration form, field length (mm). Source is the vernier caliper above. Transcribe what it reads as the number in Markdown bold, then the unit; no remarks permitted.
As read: **39.2** mm
